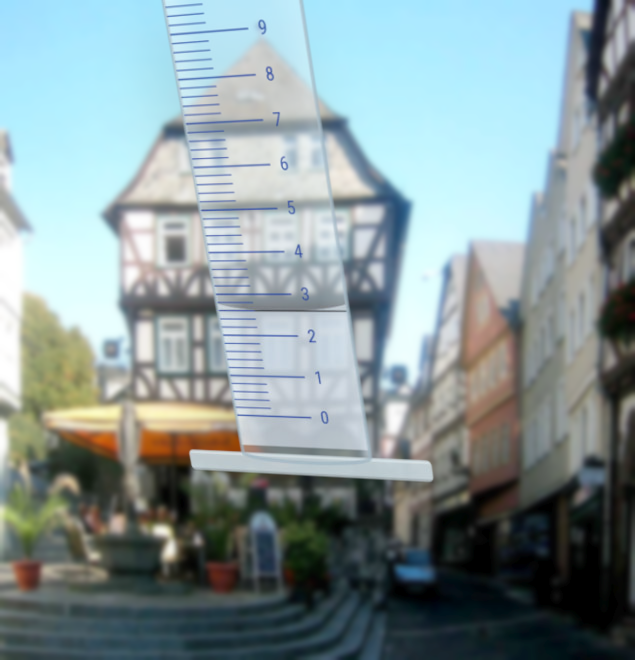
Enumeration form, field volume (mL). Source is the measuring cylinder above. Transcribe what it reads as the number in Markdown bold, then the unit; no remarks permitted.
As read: **2.6** mL
